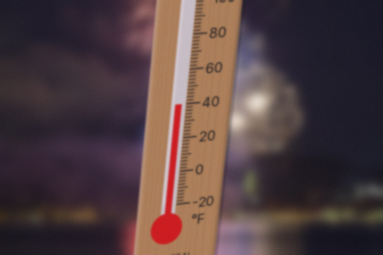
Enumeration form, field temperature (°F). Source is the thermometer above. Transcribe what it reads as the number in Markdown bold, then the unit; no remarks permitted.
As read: **40** °F
